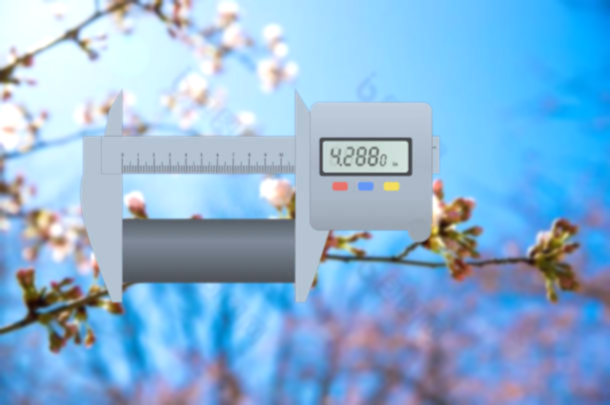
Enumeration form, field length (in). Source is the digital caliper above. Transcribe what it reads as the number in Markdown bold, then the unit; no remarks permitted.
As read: **4.2880** in
